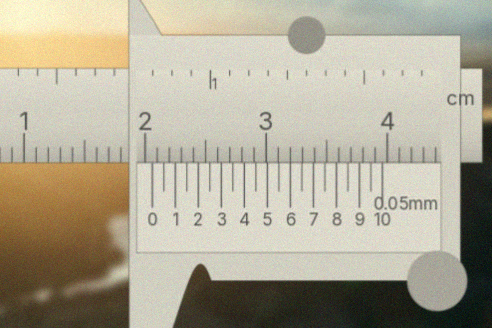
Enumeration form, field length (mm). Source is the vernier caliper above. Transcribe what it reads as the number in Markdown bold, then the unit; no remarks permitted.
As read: **20.6** mm
